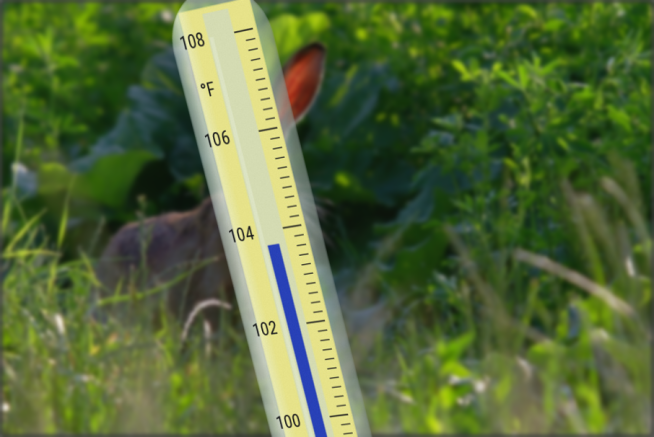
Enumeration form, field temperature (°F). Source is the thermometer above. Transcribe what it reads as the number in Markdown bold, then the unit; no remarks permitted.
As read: **103.7** °F
